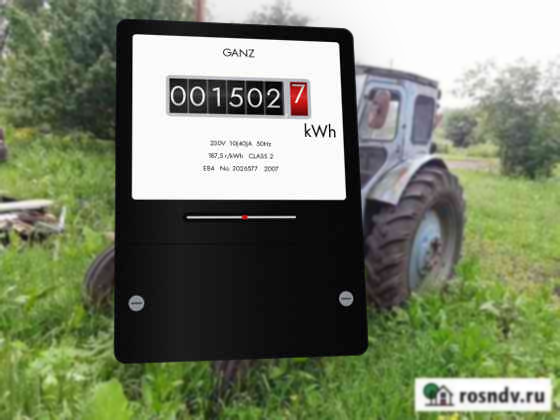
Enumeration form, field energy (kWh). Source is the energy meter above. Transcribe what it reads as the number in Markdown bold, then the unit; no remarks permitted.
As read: **1502.7** kWh
